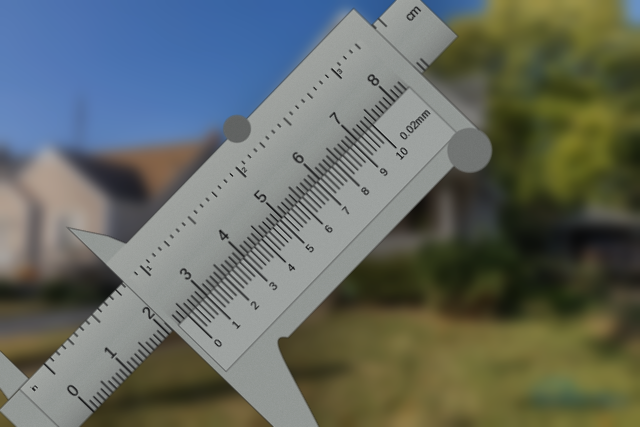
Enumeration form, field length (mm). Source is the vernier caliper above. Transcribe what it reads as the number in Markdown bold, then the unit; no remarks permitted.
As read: **25.0** mm
